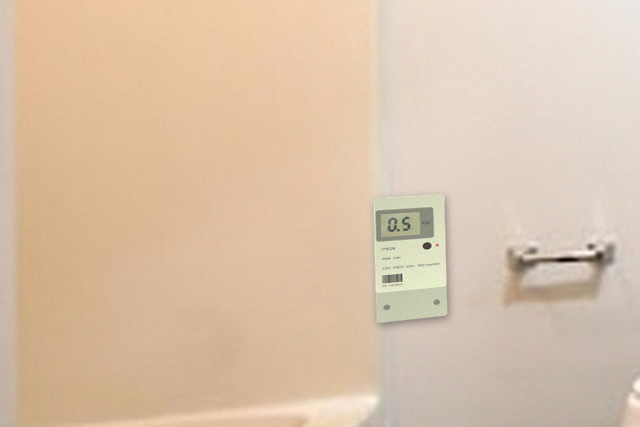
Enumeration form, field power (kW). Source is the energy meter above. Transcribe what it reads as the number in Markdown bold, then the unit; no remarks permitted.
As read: **0.5** kW
